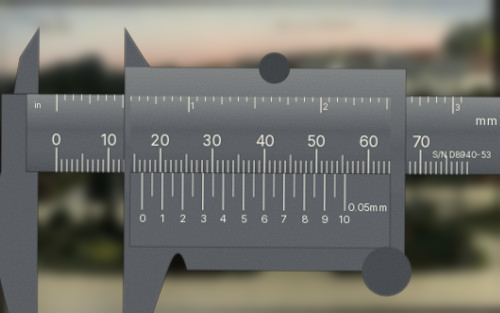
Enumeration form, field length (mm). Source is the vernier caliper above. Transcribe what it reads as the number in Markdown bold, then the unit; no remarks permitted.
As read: **16.5** mm
